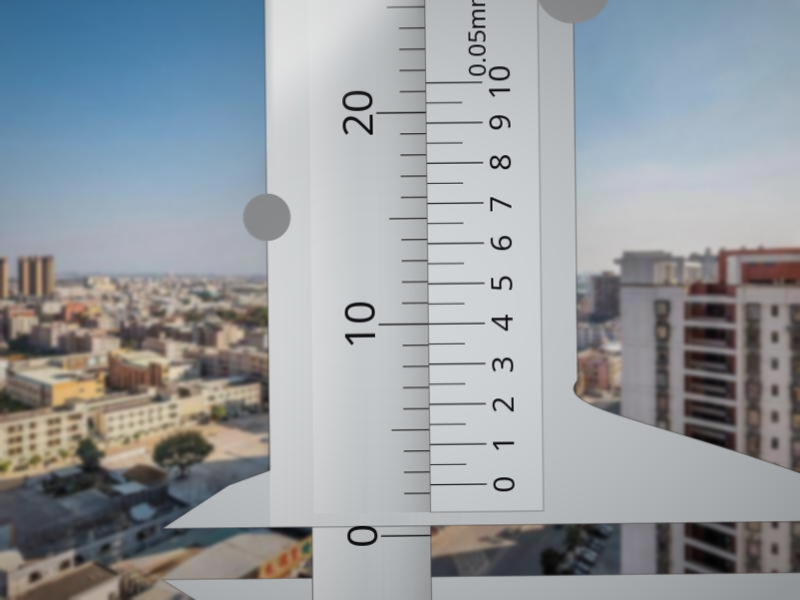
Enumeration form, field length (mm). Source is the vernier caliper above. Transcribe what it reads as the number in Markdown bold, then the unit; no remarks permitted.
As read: **2.4** mm
